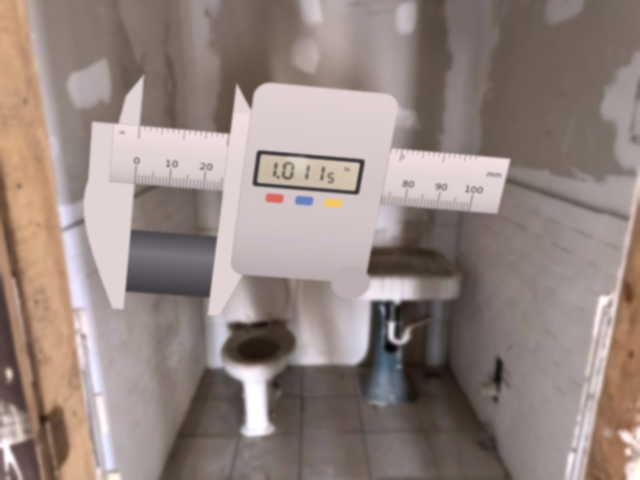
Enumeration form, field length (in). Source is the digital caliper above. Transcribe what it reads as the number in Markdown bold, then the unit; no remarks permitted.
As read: **1.0115** in
